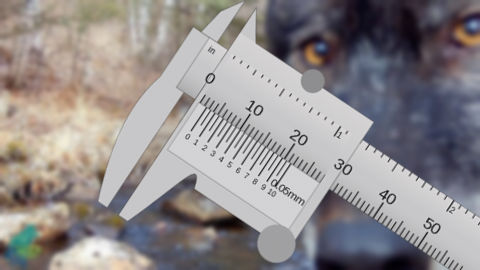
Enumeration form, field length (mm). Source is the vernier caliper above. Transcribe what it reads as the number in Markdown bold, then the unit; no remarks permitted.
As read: **2.5** mm
